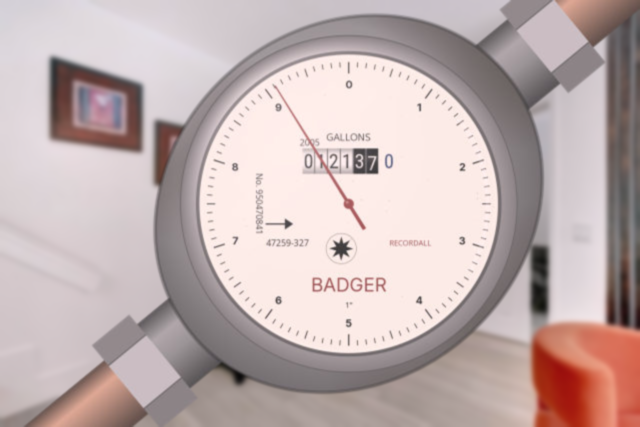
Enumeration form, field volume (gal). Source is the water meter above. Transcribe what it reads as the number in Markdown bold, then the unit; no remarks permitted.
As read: **121369.1** gal
